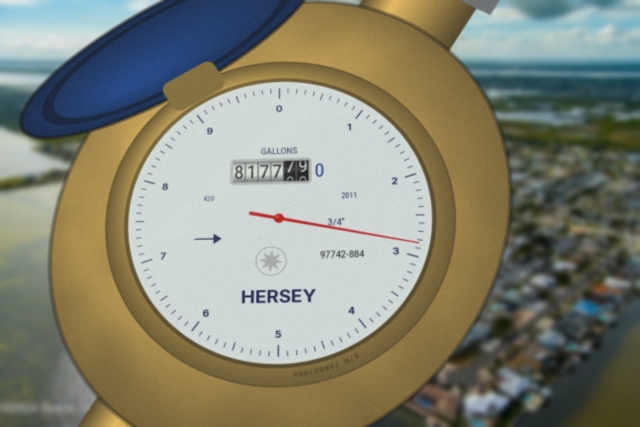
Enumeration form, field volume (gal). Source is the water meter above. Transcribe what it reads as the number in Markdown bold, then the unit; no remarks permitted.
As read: **8177792.8** gal
